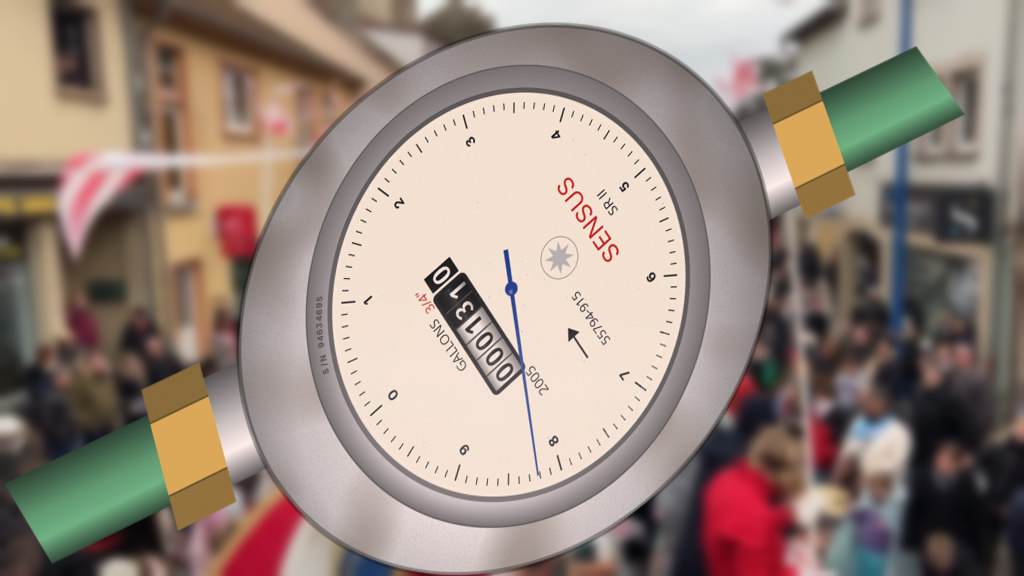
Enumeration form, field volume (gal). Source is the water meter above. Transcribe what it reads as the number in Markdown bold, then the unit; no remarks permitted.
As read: **1308.2** gal
